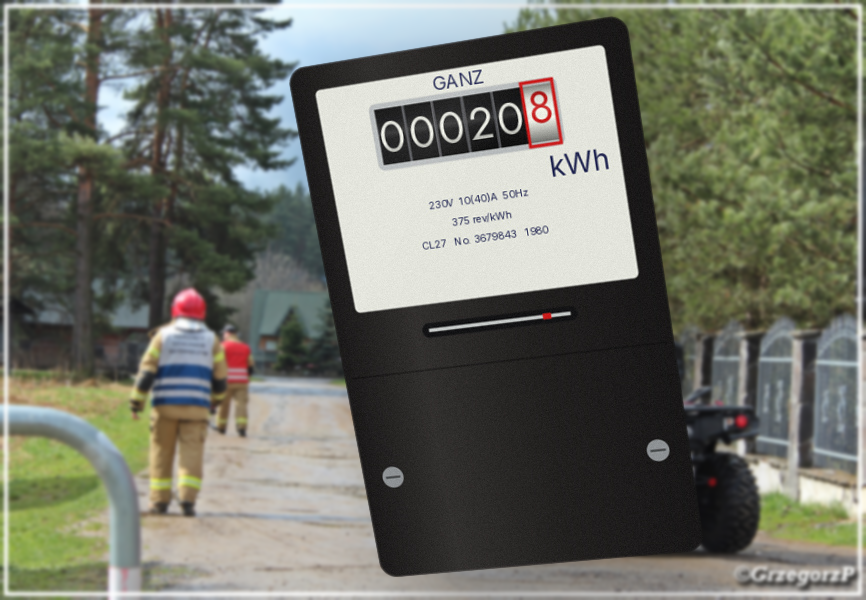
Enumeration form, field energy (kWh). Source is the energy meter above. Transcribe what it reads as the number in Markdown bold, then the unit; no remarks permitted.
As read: **20.8** kWh
